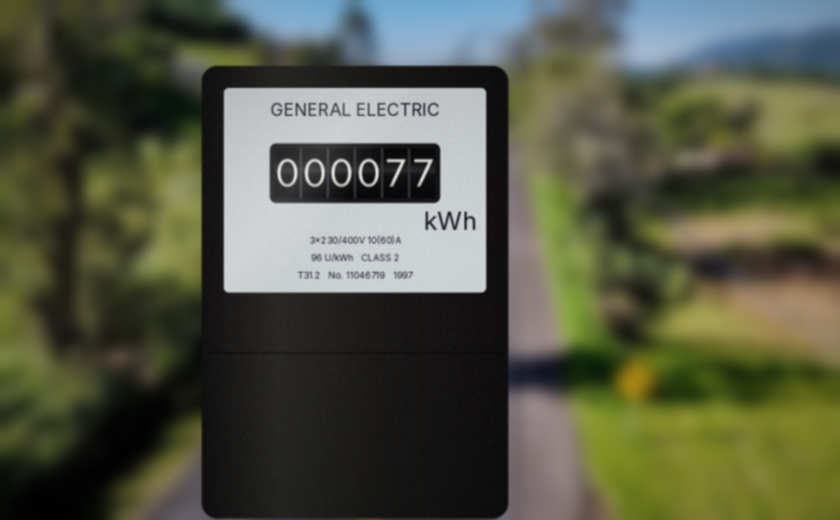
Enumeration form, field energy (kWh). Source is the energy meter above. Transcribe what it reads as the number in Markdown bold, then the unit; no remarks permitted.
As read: **77** kWh
